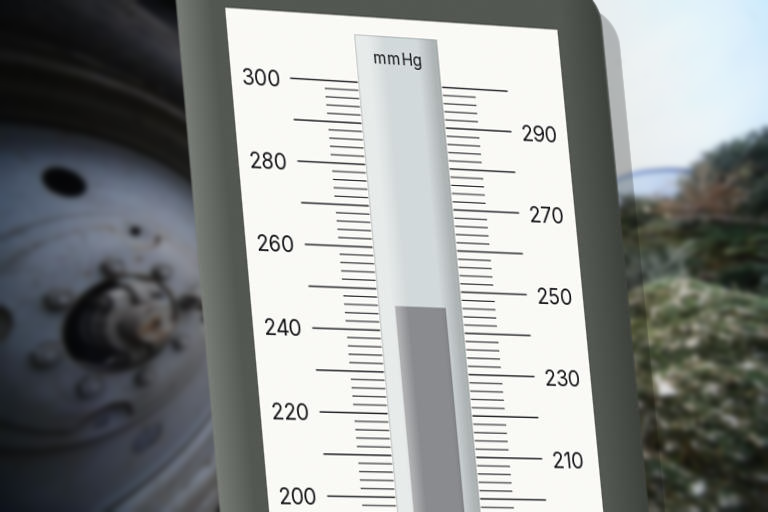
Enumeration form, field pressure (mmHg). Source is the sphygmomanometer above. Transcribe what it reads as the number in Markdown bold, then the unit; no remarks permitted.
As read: **246** mmHg
